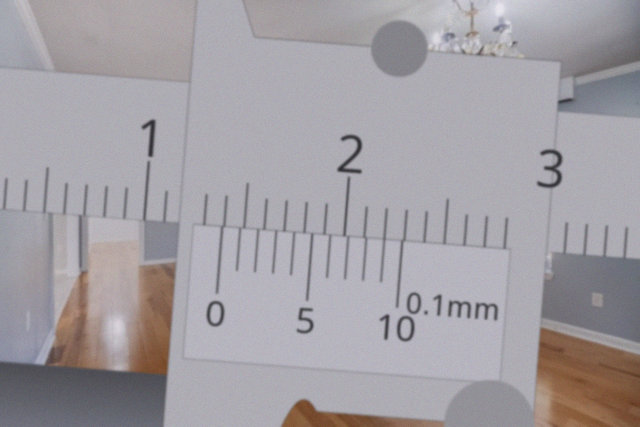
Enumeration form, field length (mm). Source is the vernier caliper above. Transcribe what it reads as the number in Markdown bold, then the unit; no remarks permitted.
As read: **13.9** mm
